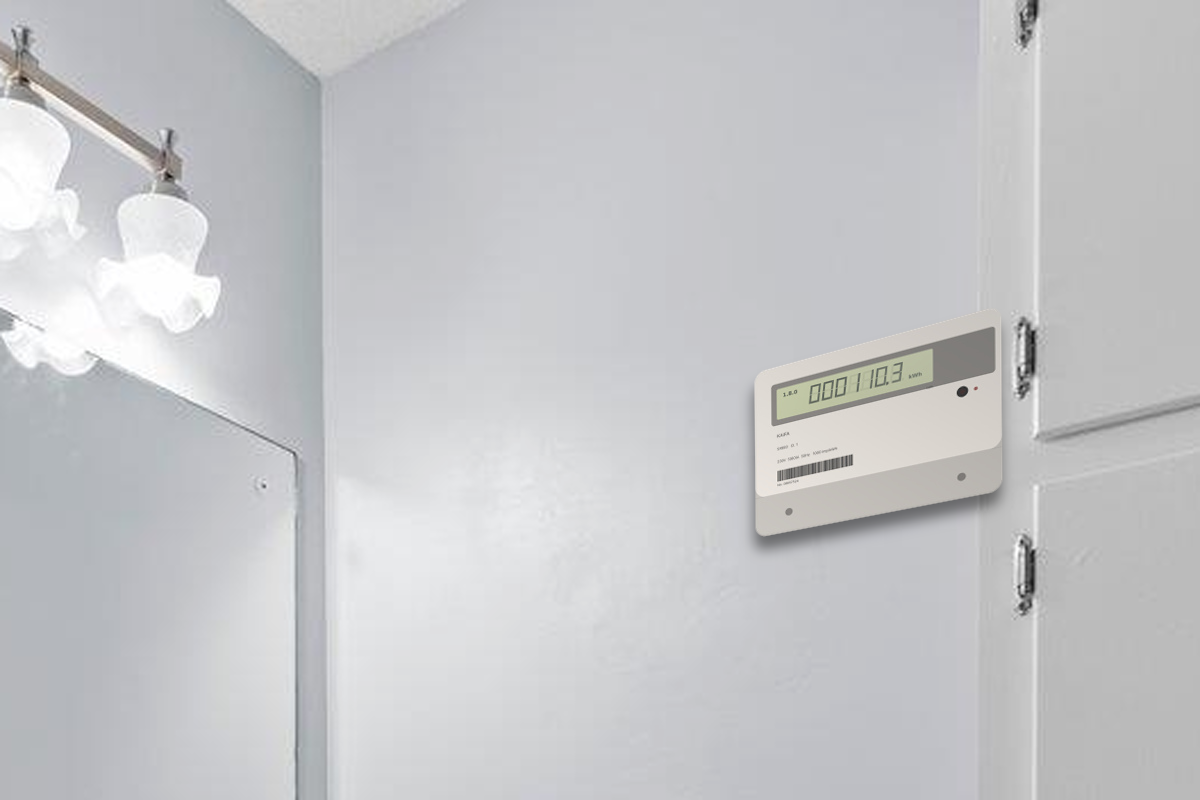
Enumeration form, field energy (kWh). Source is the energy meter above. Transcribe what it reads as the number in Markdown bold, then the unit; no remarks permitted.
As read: **110.3** kWh
